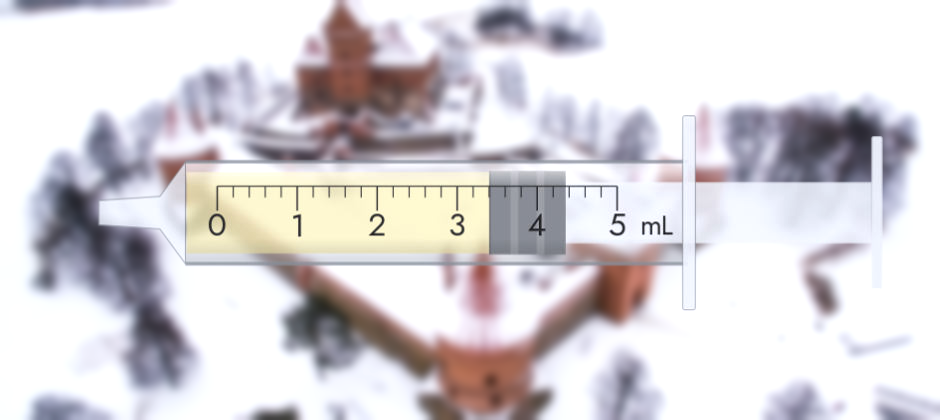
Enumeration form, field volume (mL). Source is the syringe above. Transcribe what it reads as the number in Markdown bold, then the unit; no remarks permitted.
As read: **3.4** mL
